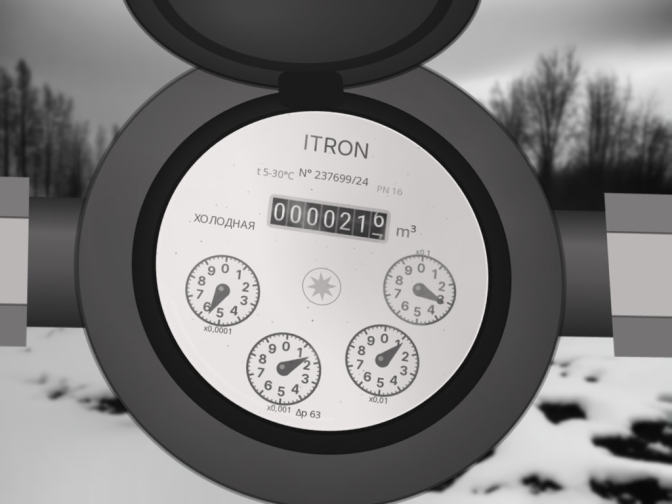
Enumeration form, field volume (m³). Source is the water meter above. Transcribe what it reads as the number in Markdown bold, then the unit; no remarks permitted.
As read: **216.3115** m³
